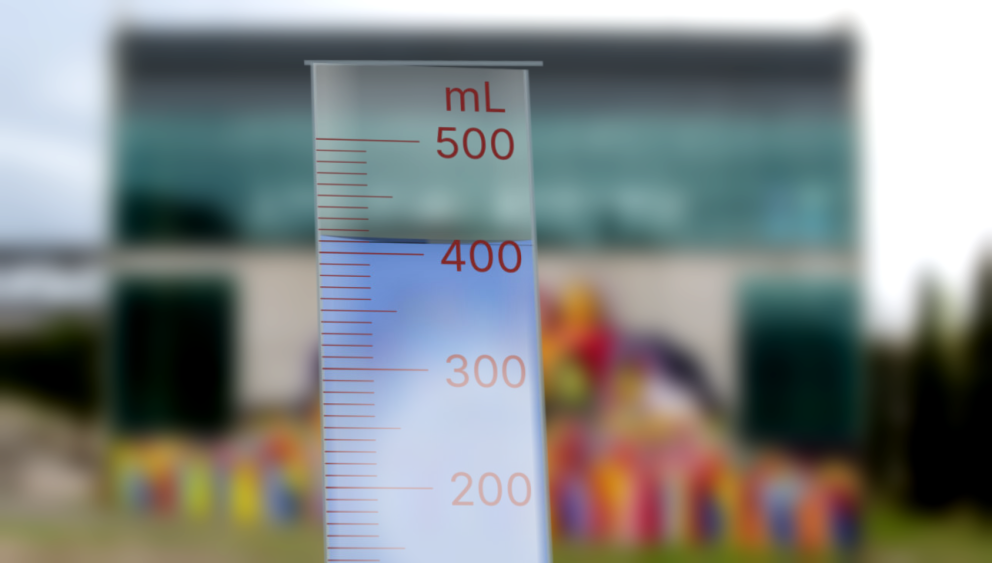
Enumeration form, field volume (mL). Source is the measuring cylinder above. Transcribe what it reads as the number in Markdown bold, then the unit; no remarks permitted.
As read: **410** mL
